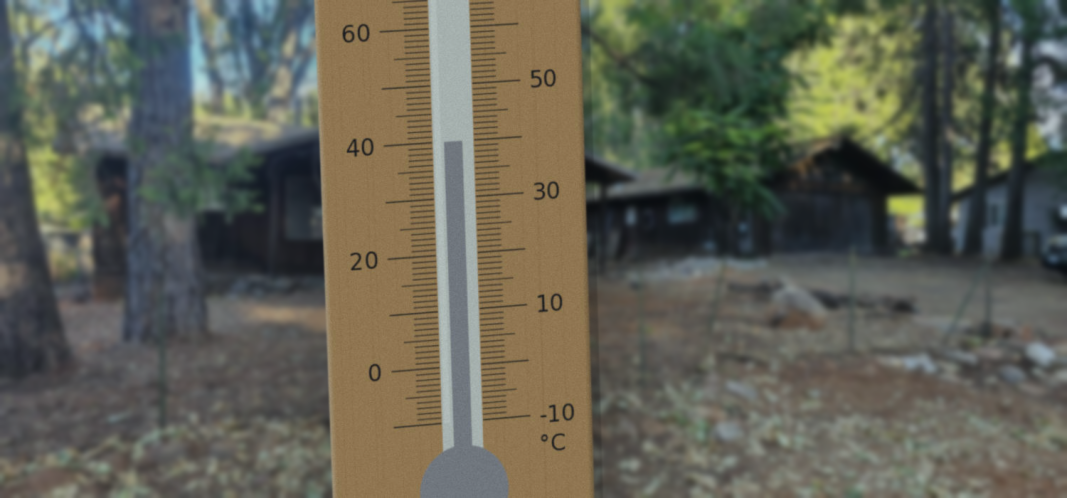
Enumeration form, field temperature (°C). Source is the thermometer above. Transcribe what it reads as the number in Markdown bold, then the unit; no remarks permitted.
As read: **40** °C
